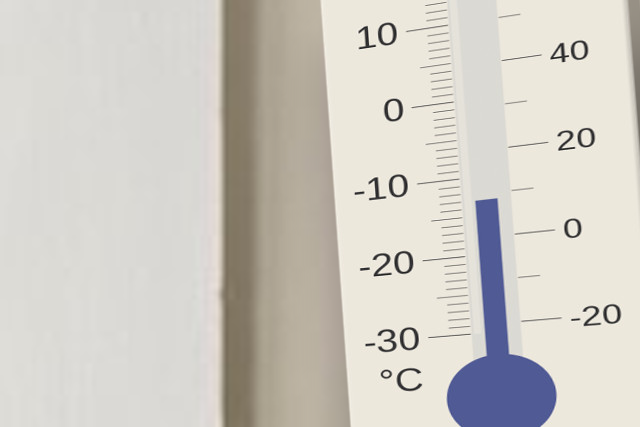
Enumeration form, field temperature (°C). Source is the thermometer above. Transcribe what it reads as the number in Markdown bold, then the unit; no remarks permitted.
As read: **-13** °C
